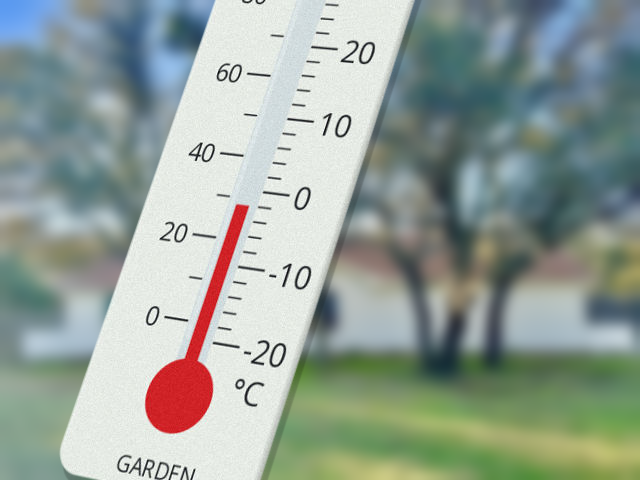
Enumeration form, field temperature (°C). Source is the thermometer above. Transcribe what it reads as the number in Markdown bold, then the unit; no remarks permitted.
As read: **-2** °C
